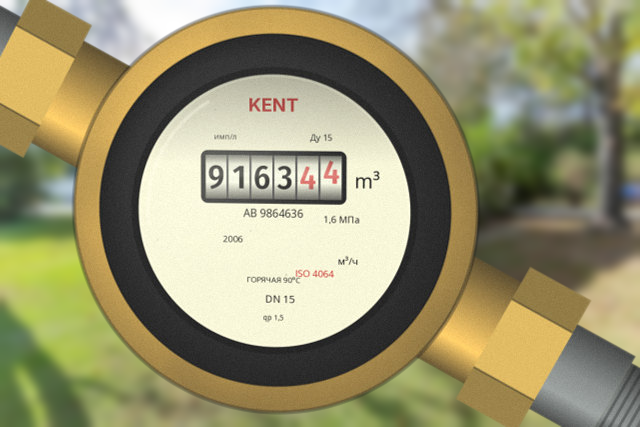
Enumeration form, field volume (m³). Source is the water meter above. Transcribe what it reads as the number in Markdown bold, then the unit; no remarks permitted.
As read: **9163.44** m³
